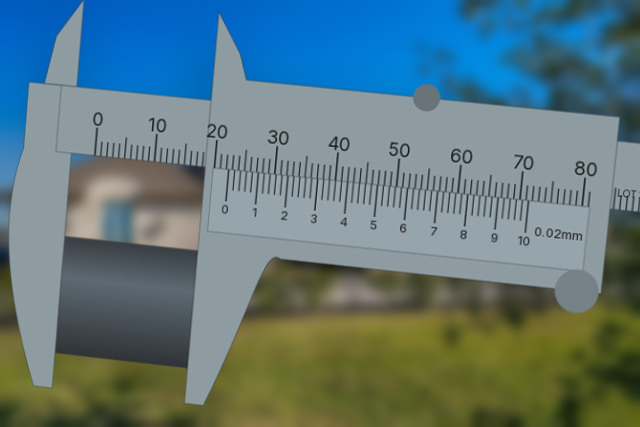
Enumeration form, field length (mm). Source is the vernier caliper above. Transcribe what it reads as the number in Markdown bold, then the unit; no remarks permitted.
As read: **22.4** mm
